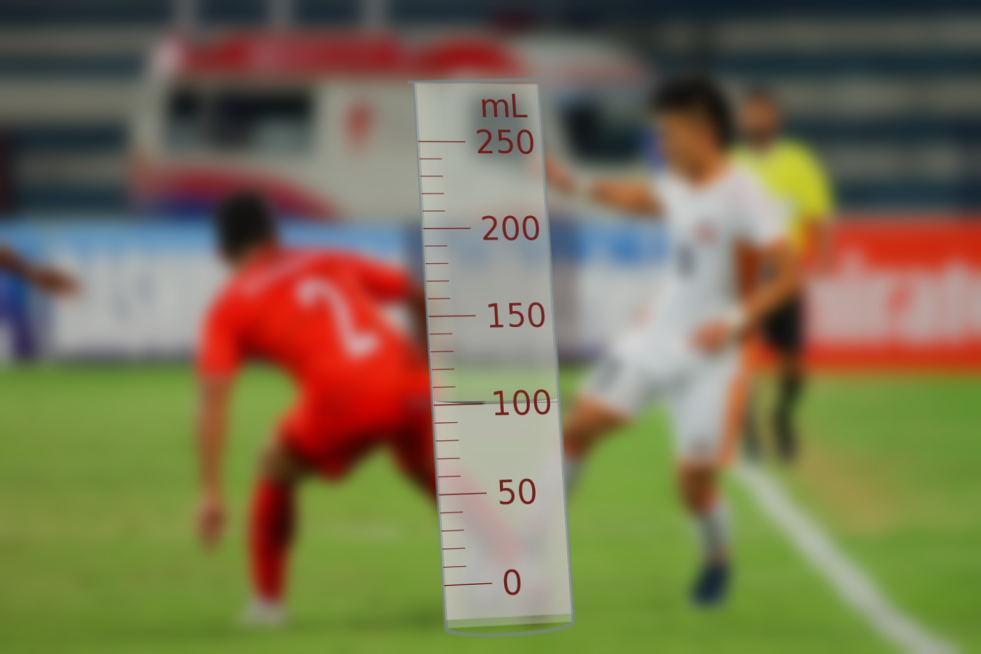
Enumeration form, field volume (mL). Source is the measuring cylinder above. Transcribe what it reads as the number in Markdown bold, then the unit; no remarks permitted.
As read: **100** mL
